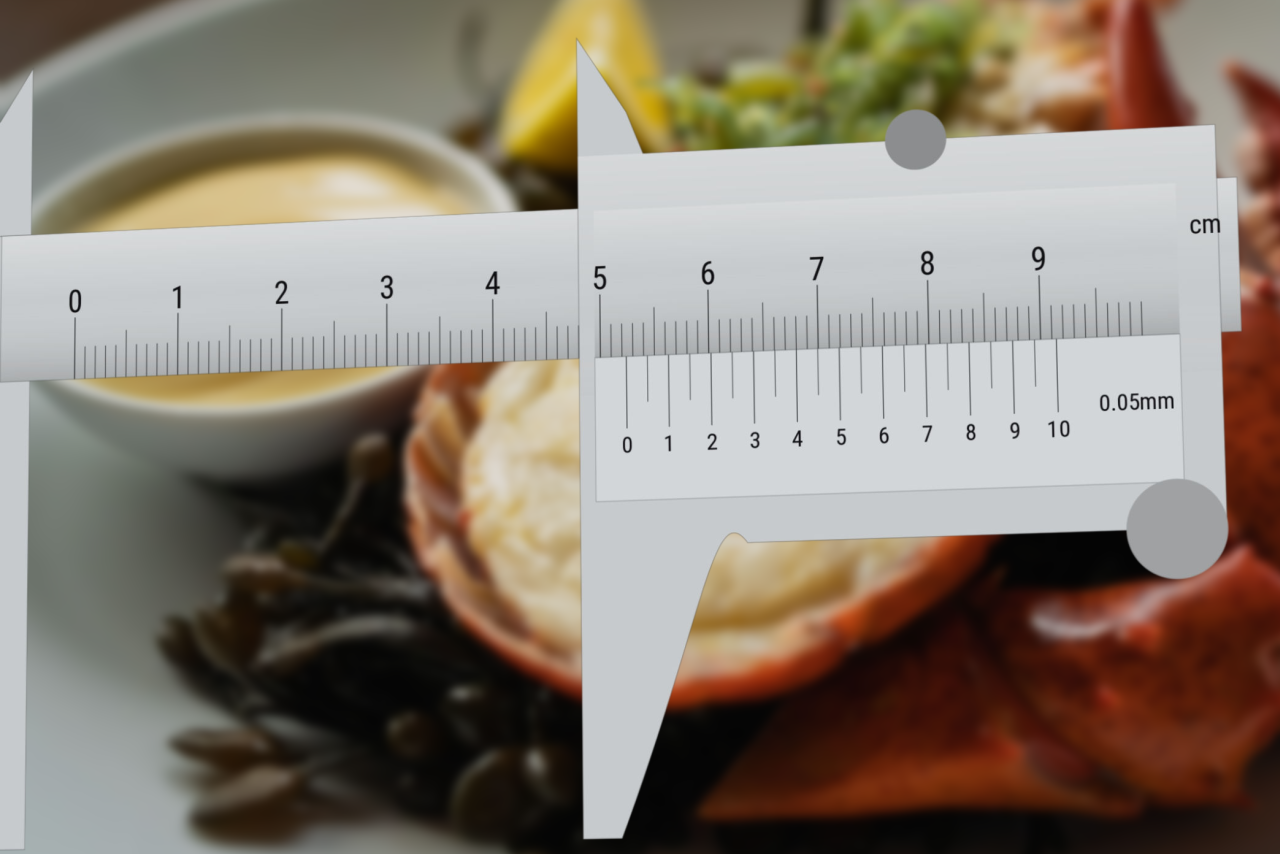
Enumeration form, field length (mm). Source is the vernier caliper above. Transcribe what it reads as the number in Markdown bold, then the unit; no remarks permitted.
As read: **52.4** mm
